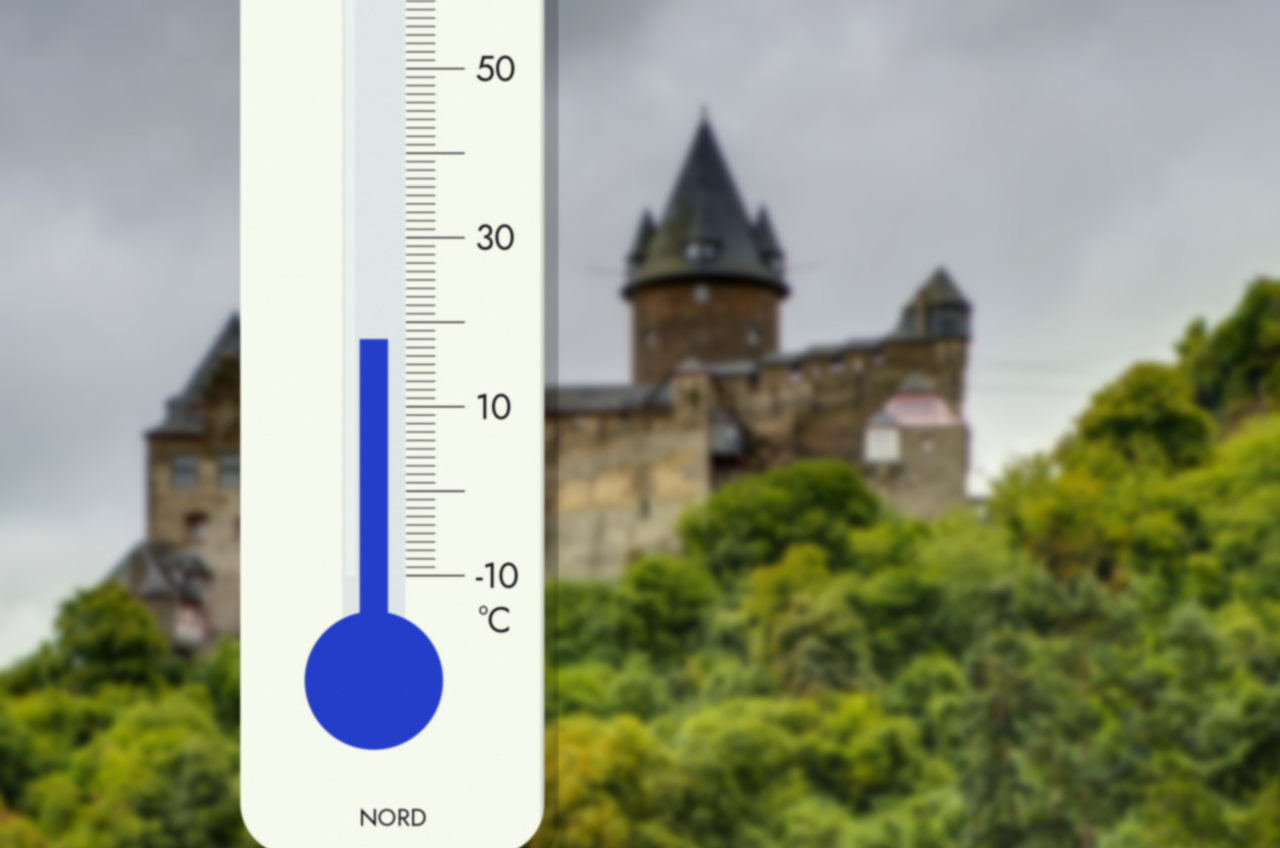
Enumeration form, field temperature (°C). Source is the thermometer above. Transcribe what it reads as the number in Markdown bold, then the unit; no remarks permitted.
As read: **18** °C
